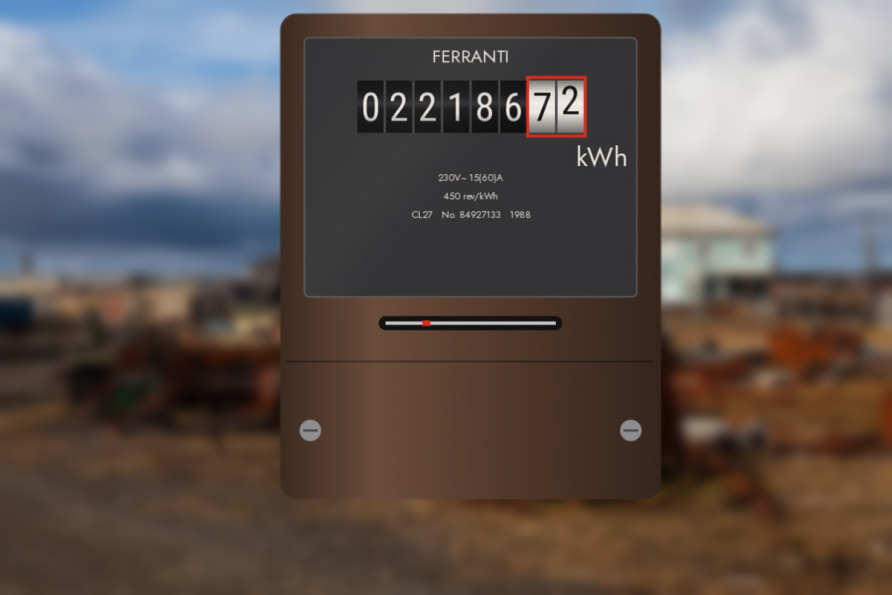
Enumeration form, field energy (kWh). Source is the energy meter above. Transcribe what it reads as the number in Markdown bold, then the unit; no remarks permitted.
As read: **22186.72** kWh
